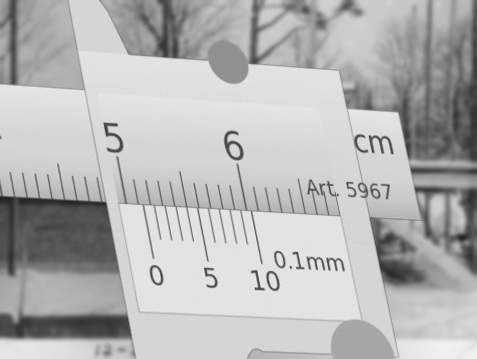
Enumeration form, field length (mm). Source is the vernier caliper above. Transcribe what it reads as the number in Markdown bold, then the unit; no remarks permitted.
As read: **51.4** mm
